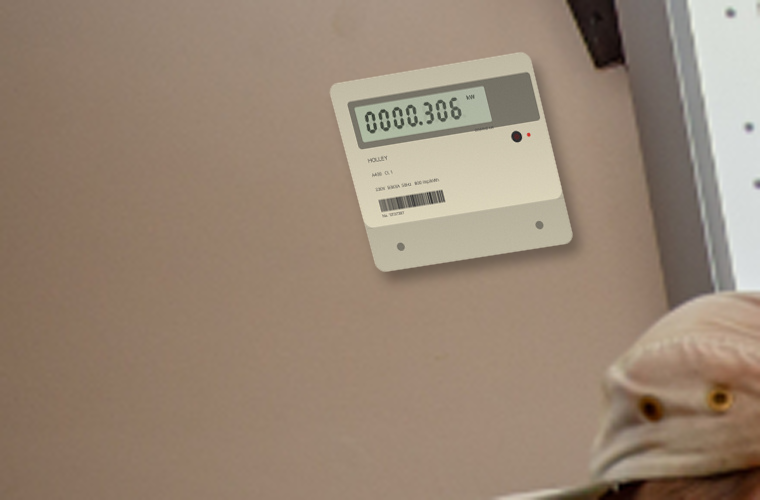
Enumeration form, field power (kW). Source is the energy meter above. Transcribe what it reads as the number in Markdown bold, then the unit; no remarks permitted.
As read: **0.306** kW
